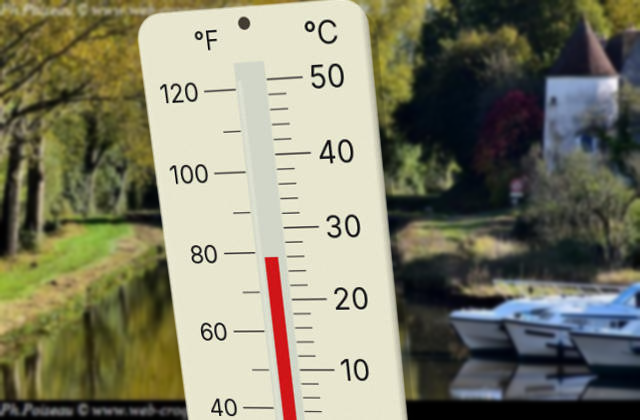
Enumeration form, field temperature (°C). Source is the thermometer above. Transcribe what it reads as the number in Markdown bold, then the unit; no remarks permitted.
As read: **26** °C
